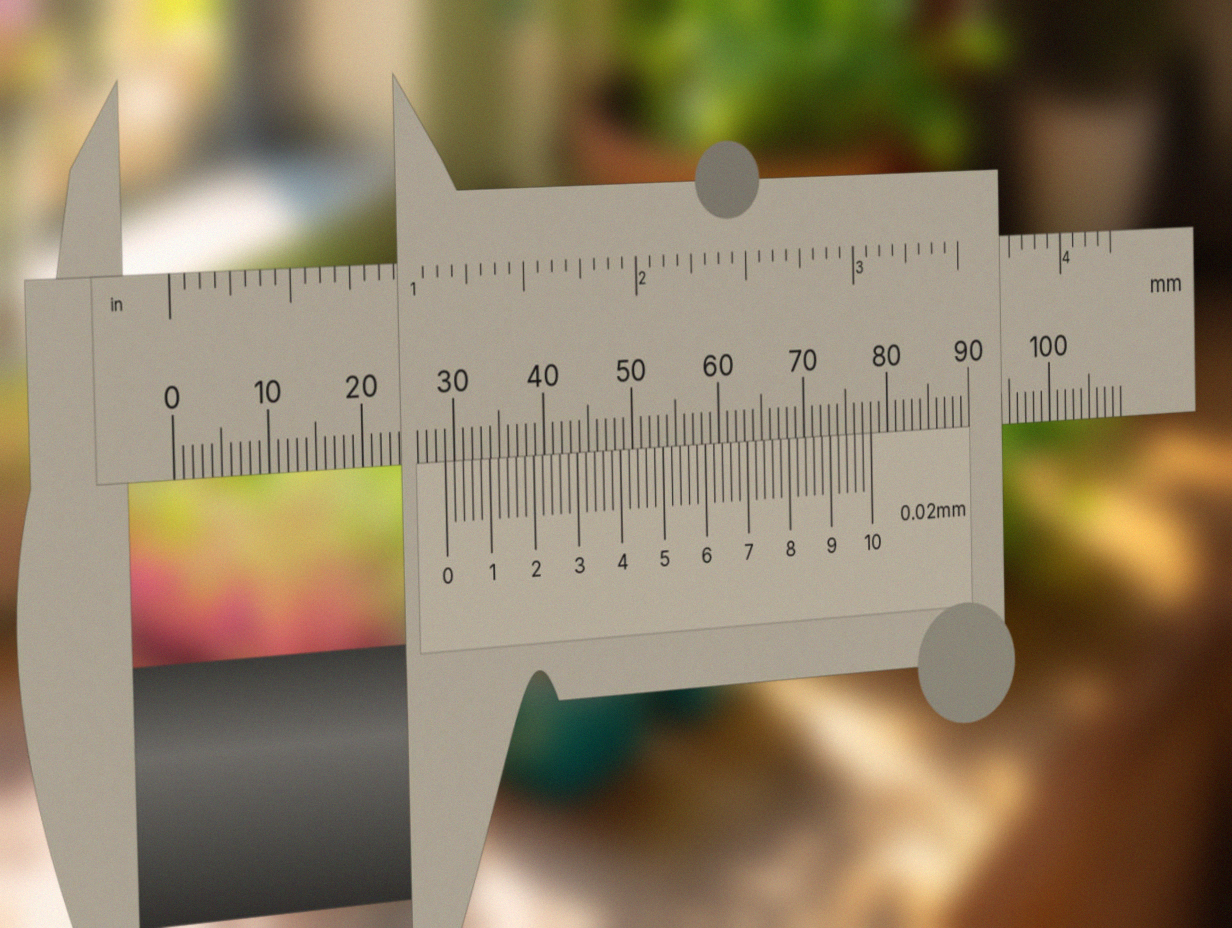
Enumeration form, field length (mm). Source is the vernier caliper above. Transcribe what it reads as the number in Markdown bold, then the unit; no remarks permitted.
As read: **29.0** mm
